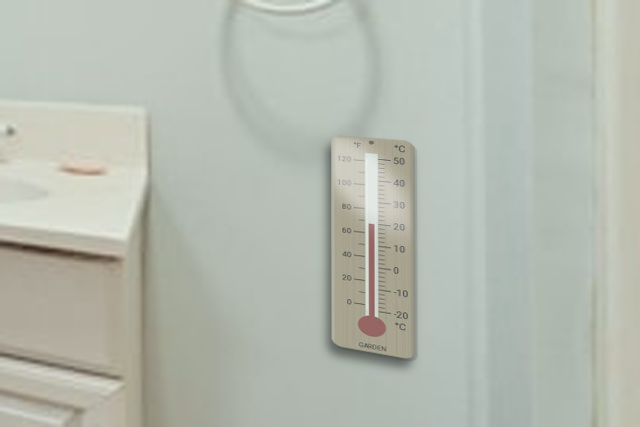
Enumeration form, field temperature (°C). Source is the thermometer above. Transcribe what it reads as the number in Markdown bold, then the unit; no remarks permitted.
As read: **20** °C
